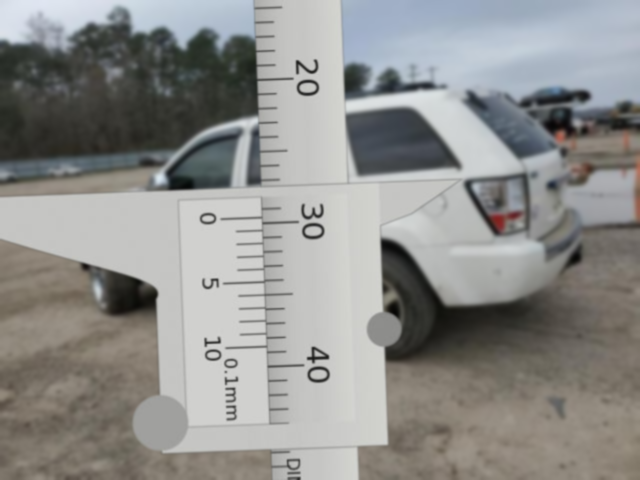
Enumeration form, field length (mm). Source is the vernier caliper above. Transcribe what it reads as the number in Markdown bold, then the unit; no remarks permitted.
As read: **29.6** mm
